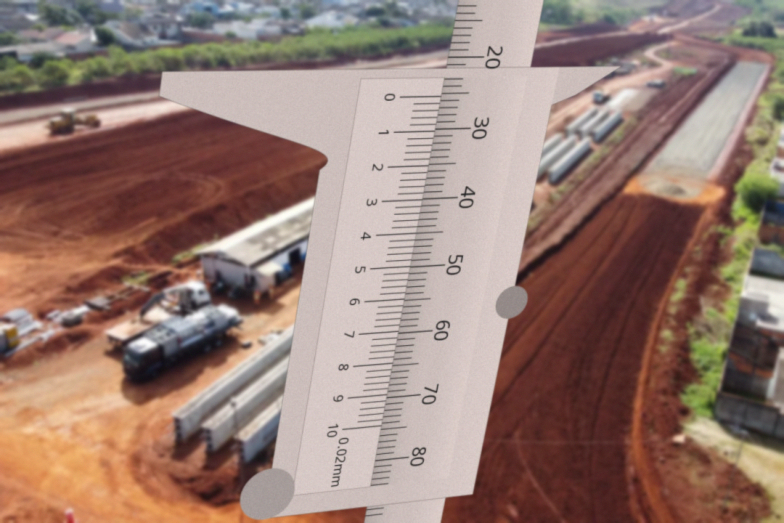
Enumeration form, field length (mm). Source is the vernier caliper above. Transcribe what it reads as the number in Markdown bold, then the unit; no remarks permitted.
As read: **25.4** mm
